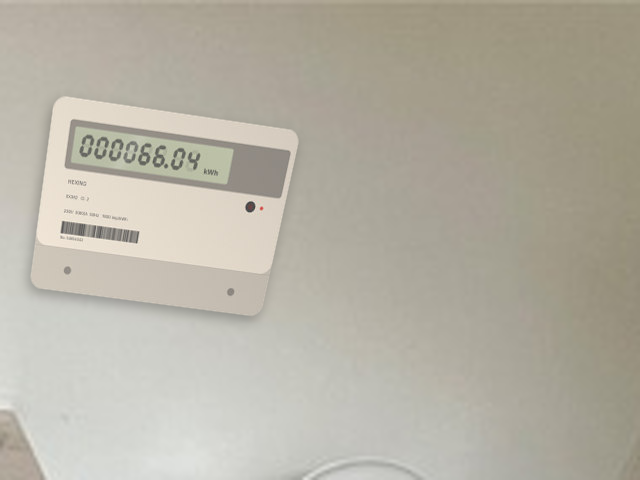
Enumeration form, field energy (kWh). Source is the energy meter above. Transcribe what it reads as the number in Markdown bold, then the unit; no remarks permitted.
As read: **66.04** kWh
